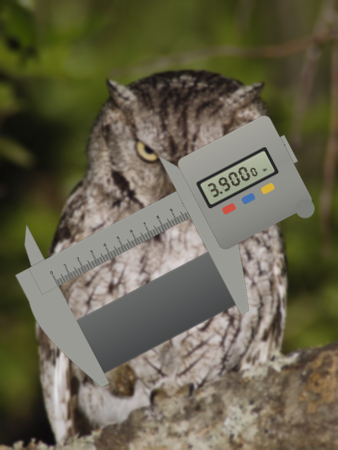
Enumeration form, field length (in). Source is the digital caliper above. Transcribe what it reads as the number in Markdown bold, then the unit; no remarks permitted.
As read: **3.9000** in
